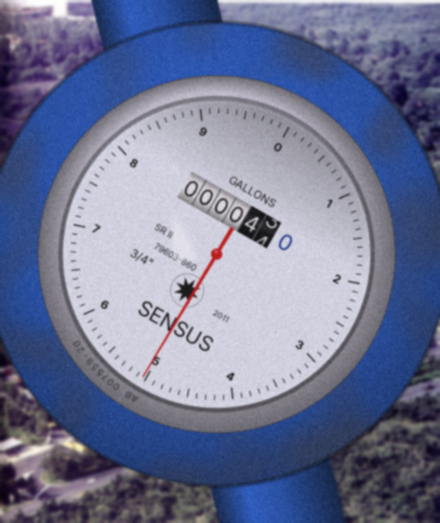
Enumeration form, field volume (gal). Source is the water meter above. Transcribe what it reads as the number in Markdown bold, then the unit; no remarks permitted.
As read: **435.0** gal
